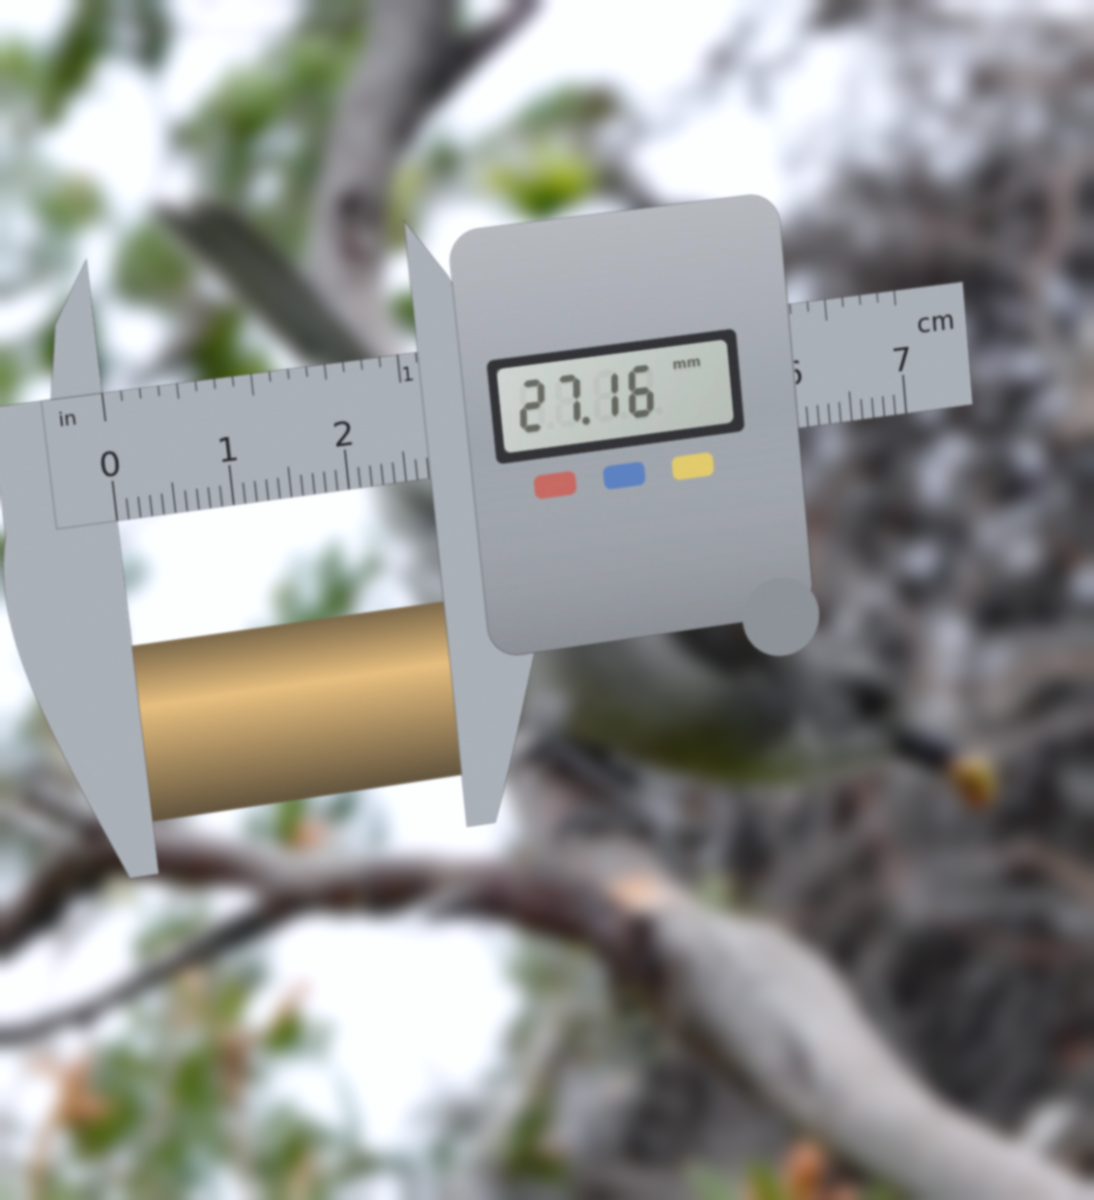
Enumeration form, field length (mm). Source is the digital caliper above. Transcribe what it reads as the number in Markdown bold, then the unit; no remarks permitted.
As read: **27.16** mm
